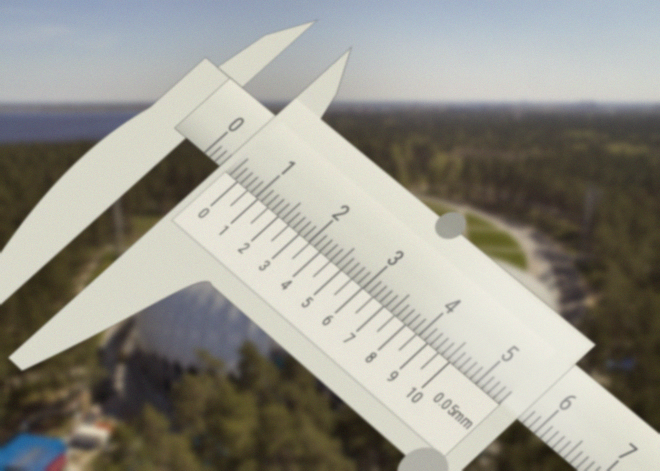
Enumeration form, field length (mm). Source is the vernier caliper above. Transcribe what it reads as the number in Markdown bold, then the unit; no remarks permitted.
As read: **6.5** mm
